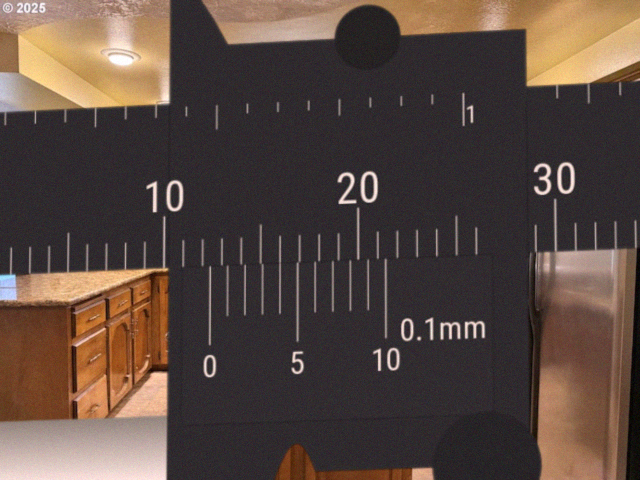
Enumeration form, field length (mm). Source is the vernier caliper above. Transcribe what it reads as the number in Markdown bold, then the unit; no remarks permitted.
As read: **12.4** mm
